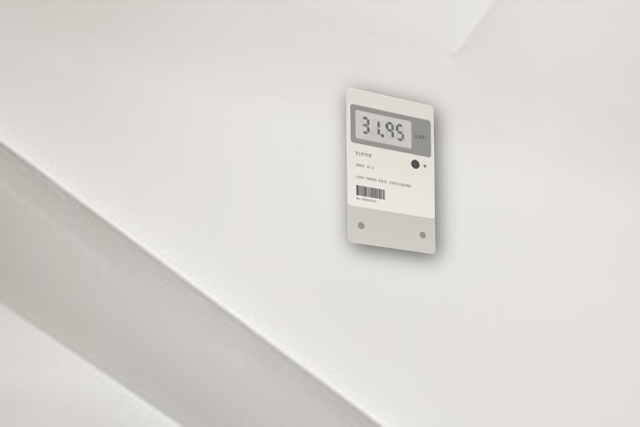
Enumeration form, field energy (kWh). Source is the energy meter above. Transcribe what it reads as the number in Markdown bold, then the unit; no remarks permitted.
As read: **31.95** kWh
